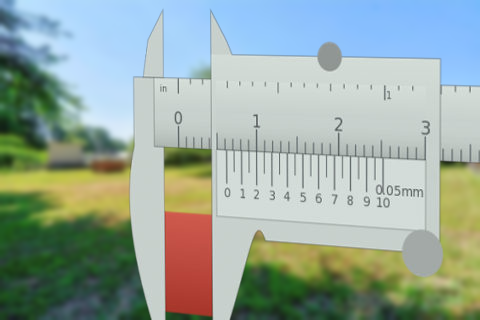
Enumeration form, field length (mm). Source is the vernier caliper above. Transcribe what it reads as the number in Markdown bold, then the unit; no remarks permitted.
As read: **6.2** mm
